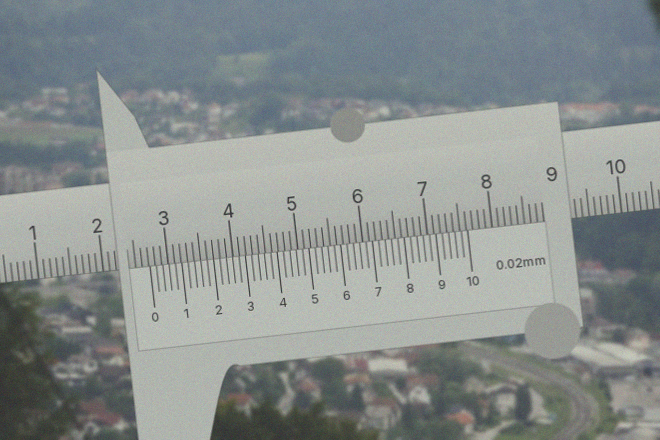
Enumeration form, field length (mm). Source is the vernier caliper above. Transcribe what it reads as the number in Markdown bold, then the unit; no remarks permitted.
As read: **27.2** mm
